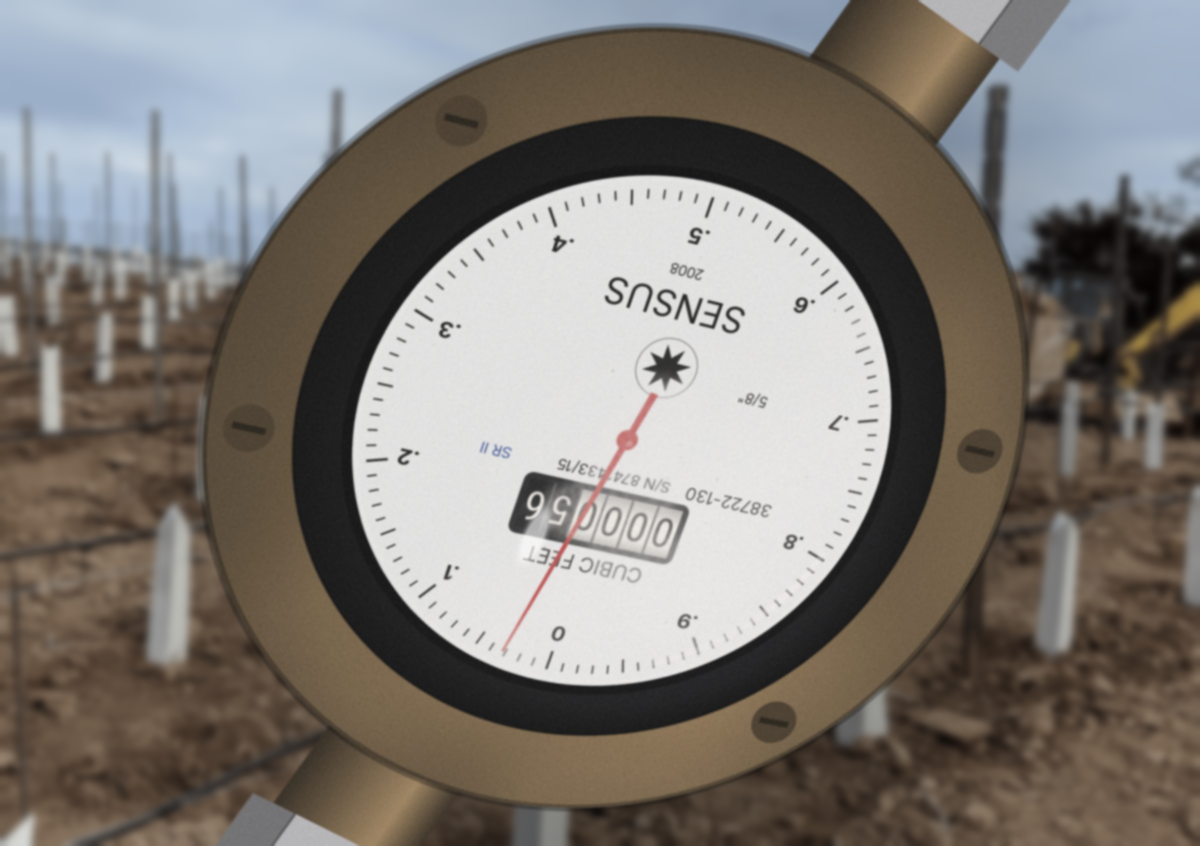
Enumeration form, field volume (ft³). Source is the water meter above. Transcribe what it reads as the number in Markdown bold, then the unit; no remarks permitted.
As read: **56.03** ft³
